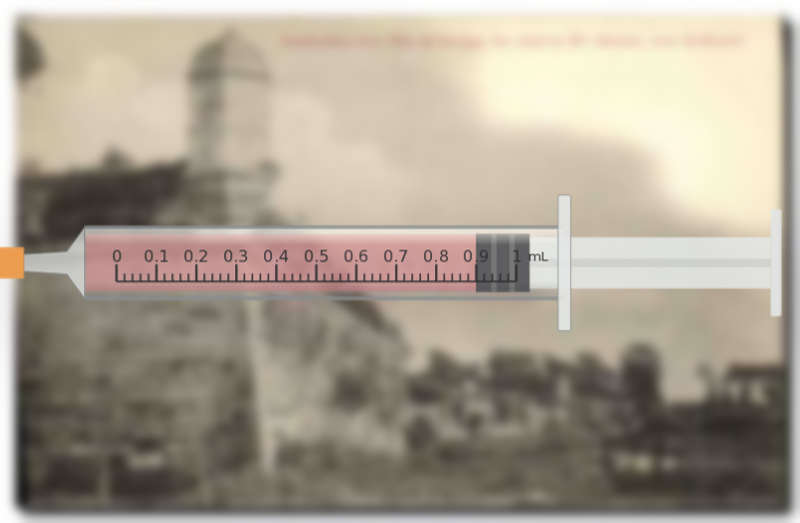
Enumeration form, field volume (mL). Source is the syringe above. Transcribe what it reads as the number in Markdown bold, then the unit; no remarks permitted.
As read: **0.9** mL
